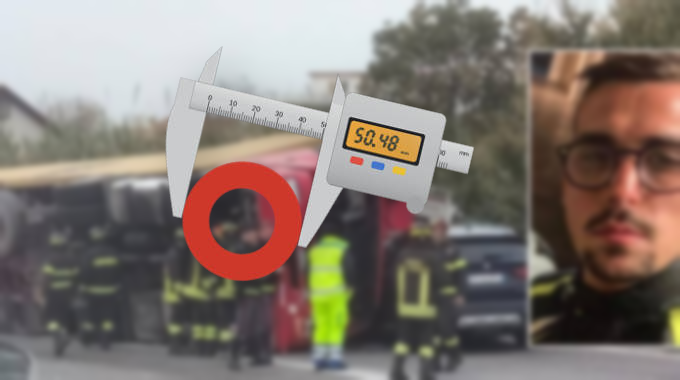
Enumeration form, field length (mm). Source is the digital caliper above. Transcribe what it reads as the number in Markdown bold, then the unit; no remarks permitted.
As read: **50.48** mm
